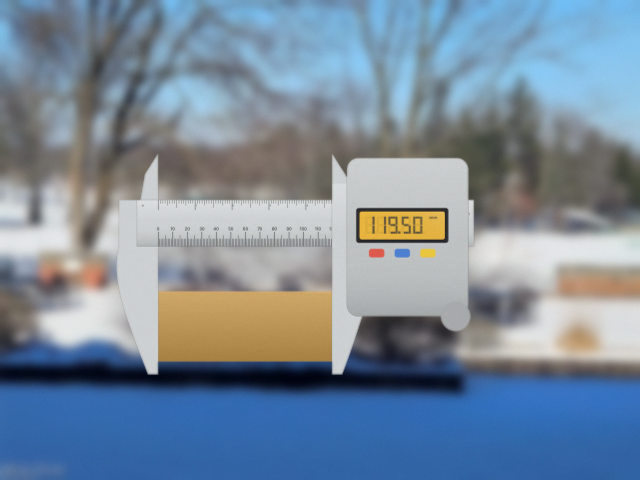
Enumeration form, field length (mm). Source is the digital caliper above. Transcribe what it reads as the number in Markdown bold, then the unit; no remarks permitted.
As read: **119.50** mm
